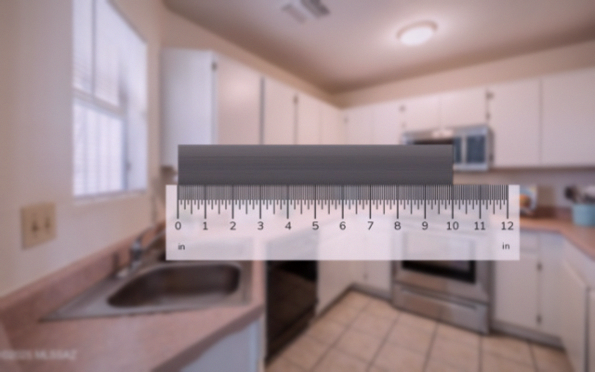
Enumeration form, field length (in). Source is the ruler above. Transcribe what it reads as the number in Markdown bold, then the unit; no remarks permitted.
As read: **10** in
